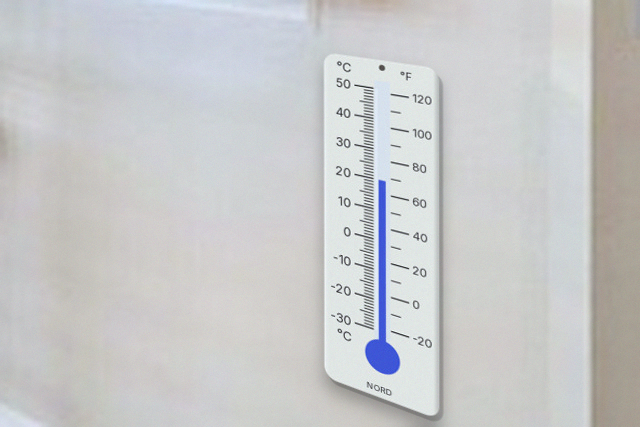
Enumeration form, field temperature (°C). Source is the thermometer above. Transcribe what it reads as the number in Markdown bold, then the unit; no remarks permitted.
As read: **20** °C
